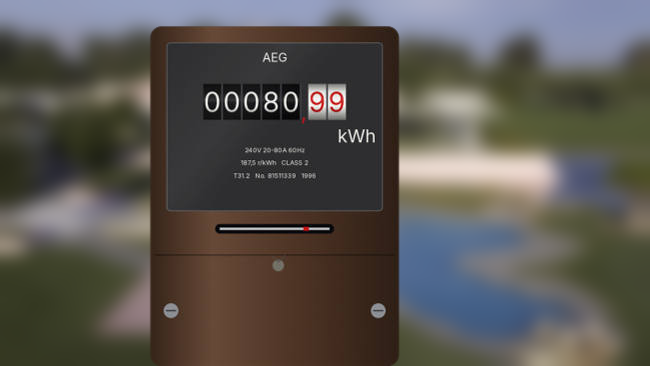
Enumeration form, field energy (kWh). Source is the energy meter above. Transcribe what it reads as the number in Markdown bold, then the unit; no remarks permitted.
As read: **80.99** kWh
